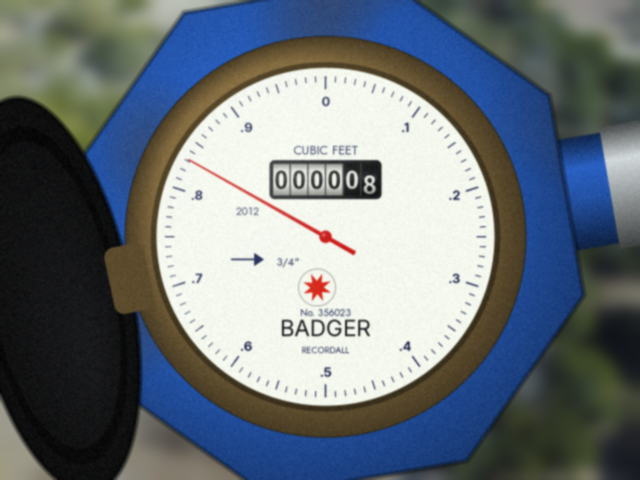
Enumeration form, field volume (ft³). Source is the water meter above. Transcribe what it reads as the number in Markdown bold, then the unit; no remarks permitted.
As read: **7.83** ft³
